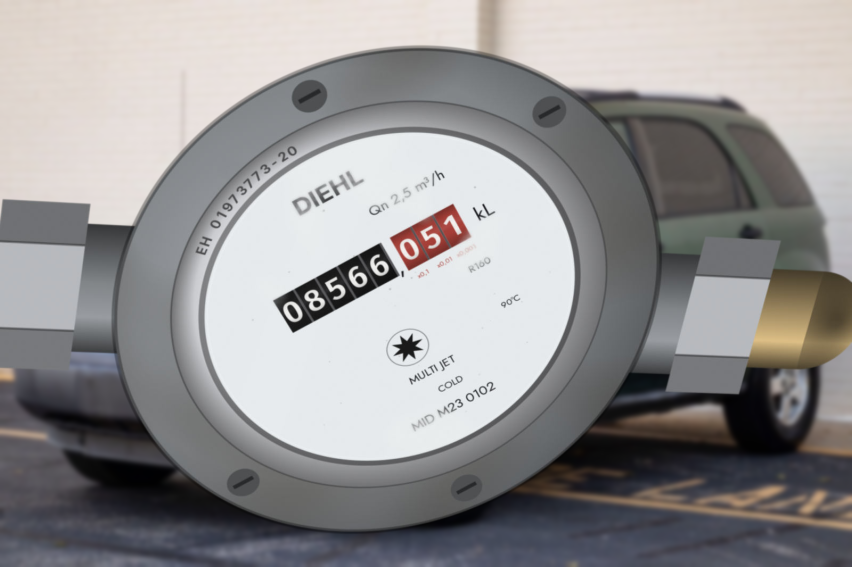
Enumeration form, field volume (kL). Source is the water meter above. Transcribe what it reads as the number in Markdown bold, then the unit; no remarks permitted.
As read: **8566.051** kL
